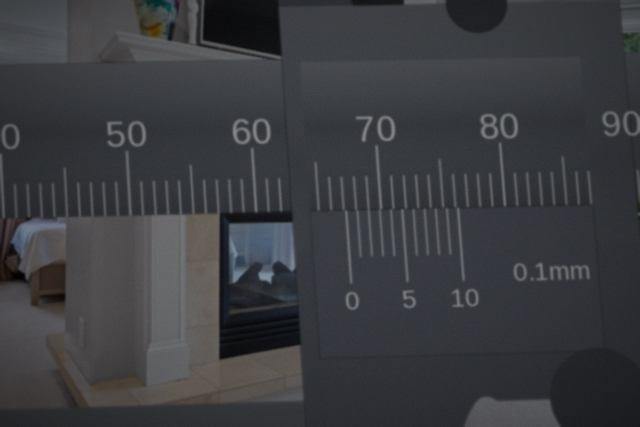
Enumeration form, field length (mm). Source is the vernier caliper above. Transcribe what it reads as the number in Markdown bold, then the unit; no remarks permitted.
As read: **67.2** mm
